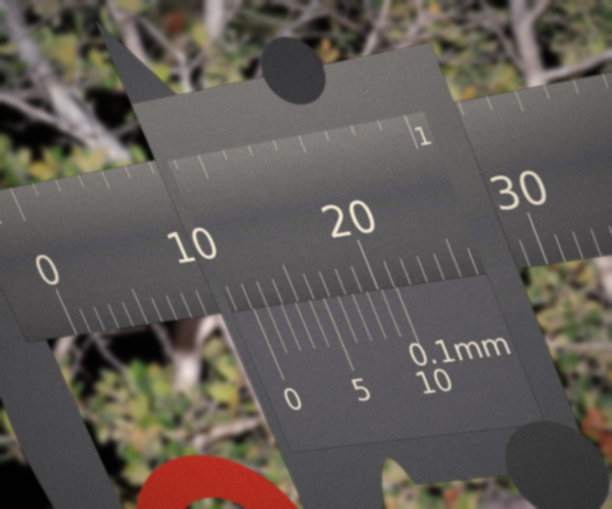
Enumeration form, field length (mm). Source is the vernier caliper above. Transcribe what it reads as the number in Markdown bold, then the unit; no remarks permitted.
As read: **12.1** mm
